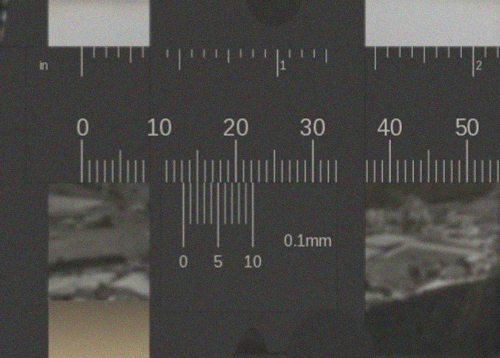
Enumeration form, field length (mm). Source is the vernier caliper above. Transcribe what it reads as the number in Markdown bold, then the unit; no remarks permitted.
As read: **13.2** mm
